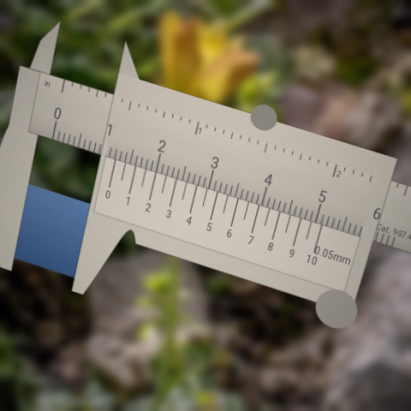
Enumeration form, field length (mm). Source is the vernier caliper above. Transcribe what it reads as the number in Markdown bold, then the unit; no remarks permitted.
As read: **12.2** mm
